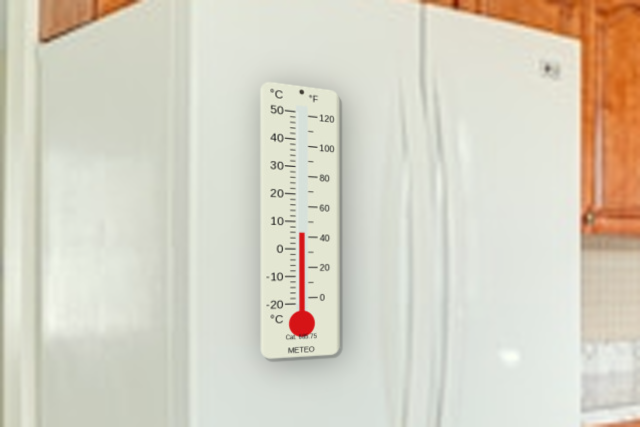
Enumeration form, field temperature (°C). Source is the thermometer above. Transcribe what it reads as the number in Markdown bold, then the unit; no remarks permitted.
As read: **6** °C
